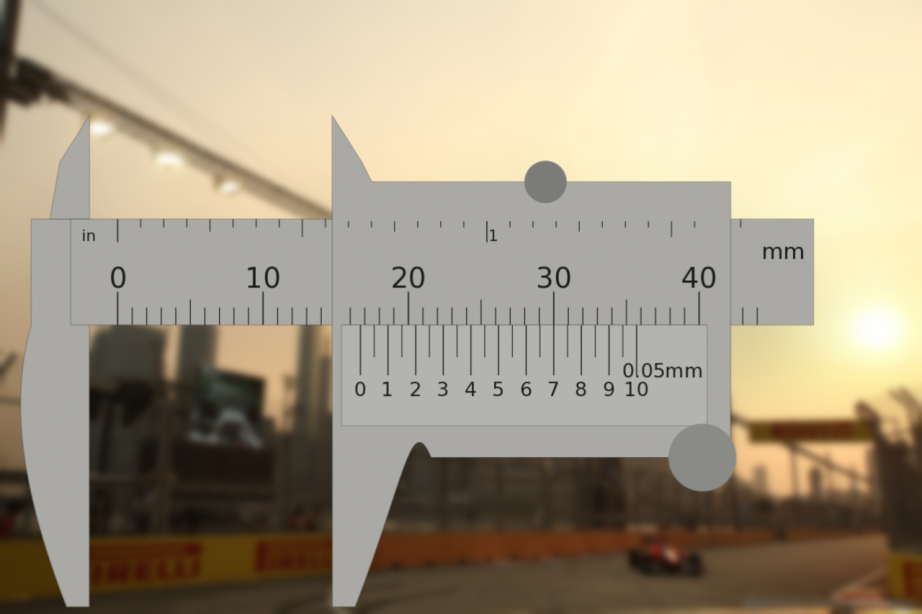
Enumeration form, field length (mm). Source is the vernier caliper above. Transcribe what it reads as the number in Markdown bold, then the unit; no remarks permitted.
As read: **16.7** mm
